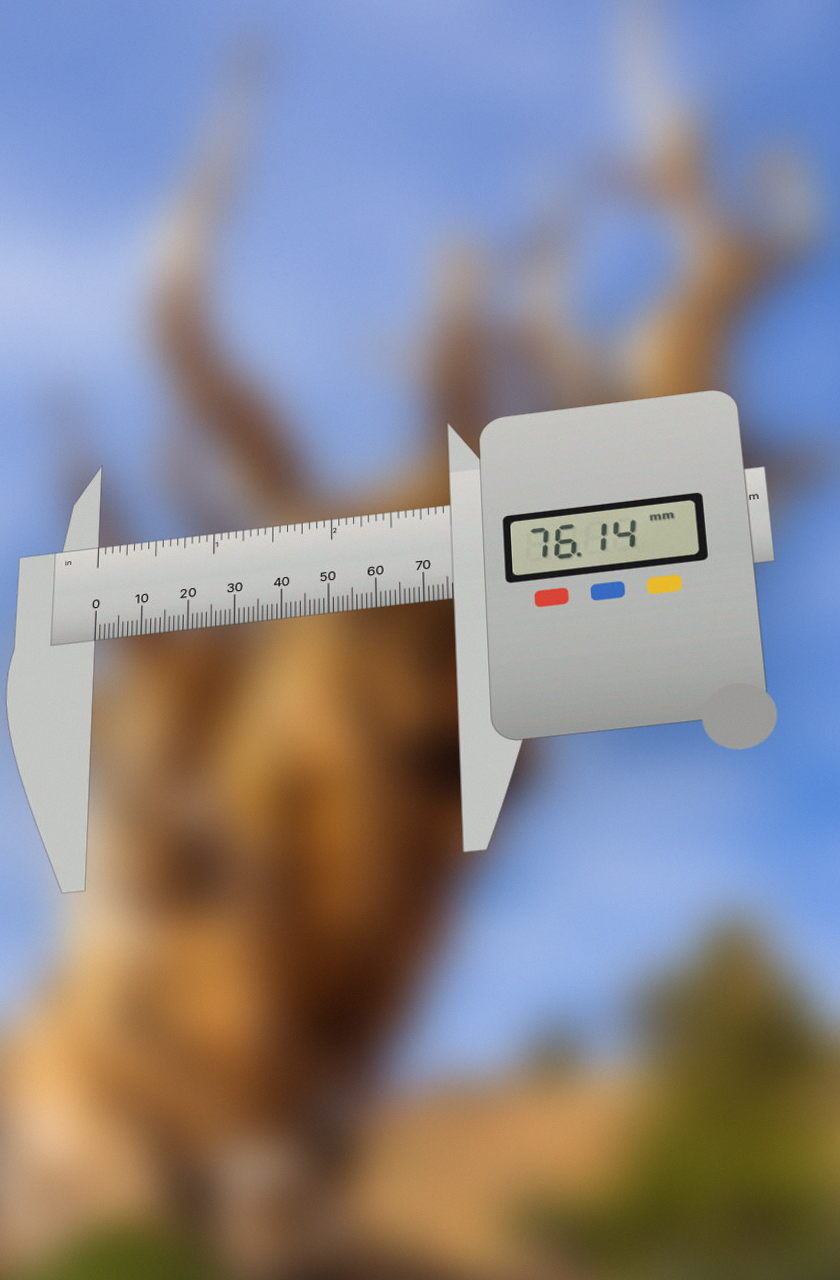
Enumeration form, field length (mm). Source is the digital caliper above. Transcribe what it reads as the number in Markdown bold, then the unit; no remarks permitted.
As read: **76.14** mm
